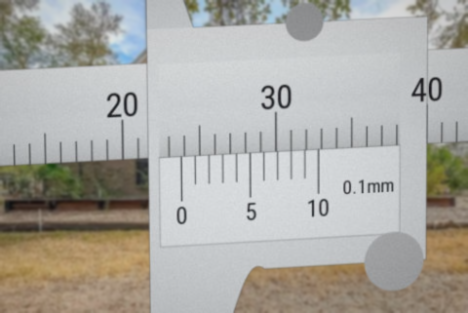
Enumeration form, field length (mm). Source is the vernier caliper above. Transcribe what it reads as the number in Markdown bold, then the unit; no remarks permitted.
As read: **23.8** mm
